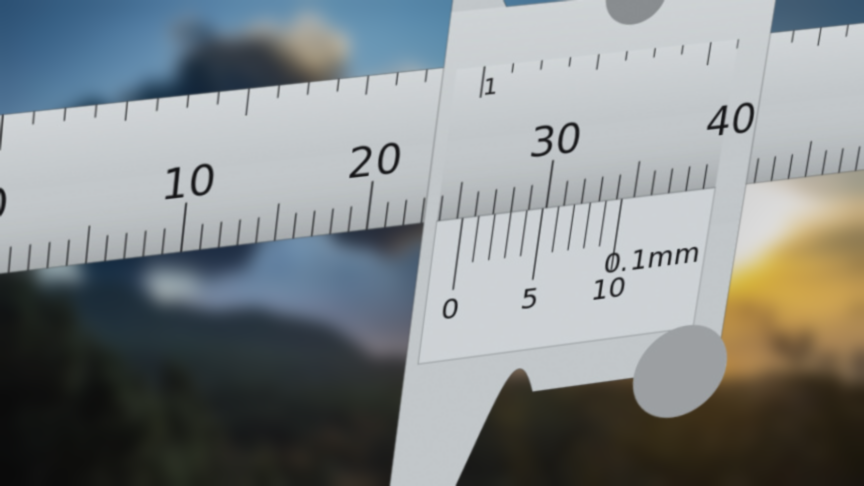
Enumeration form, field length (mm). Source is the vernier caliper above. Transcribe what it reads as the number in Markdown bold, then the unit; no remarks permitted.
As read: **25.3** mm
